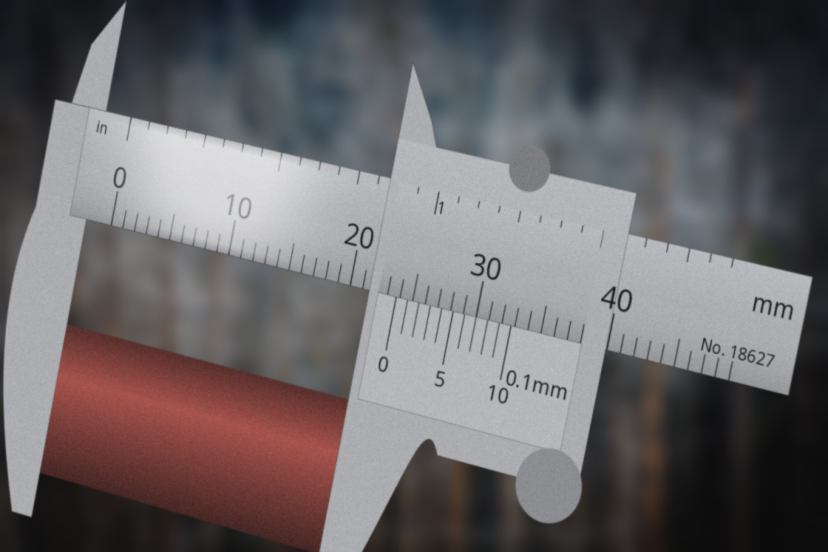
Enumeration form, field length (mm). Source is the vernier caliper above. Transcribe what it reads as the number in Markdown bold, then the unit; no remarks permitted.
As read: **23.7** mm
